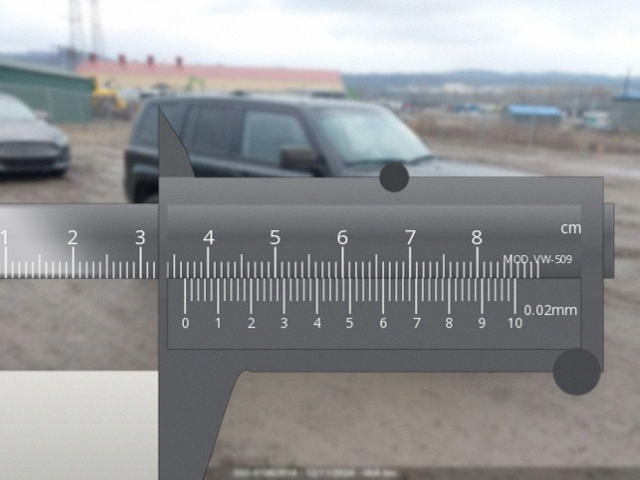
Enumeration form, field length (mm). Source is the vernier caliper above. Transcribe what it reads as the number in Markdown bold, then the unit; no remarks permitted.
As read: **36.6** mm
